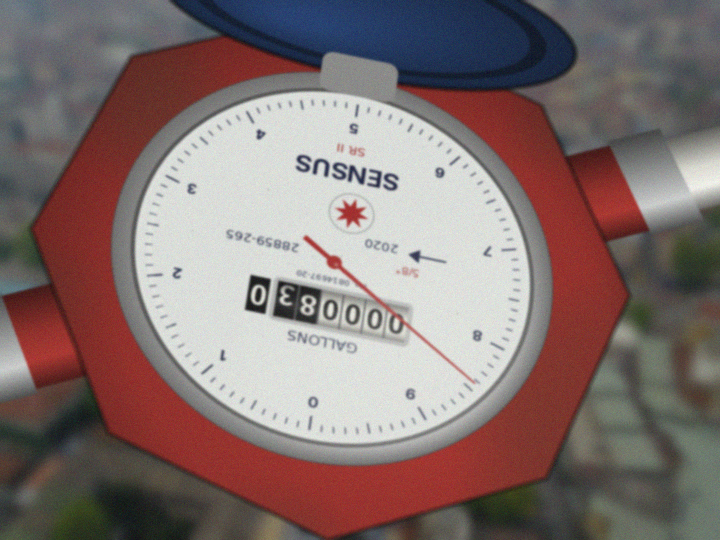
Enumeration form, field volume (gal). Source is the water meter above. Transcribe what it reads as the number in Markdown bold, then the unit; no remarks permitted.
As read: **828.4** gal
